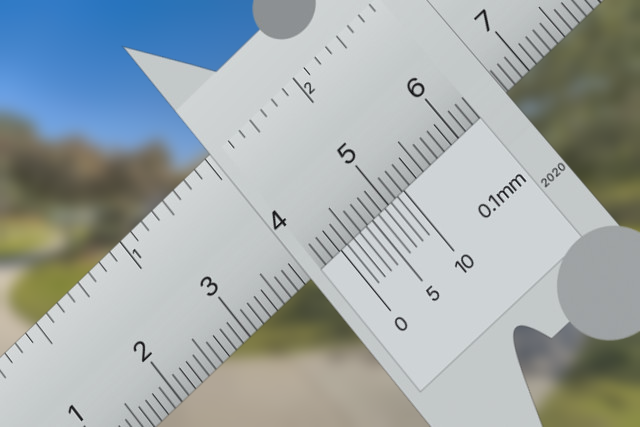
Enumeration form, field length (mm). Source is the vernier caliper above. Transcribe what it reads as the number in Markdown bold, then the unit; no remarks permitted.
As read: **43.2** mm
